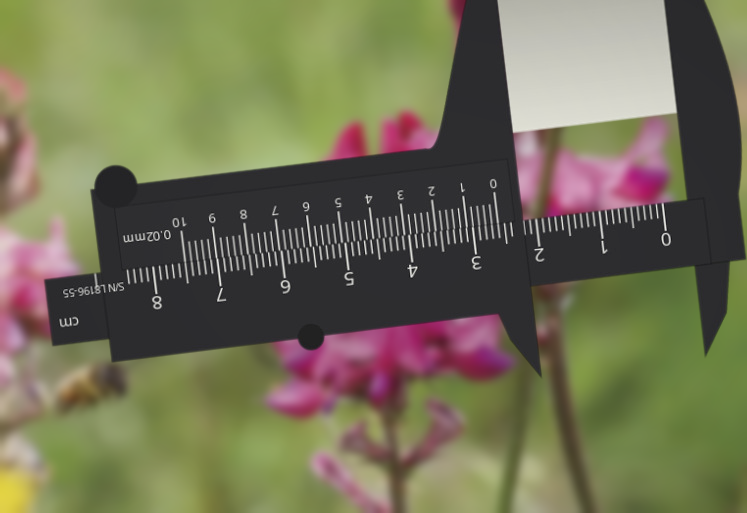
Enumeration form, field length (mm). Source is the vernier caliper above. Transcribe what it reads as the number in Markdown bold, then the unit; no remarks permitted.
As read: **26.0** mm
